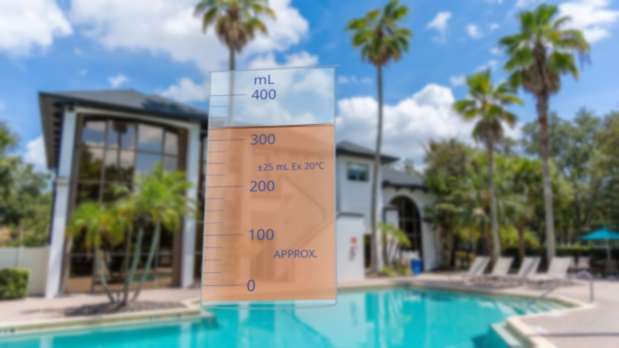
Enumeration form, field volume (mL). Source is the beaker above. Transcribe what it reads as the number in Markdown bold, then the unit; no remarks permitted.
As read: **325** mL
